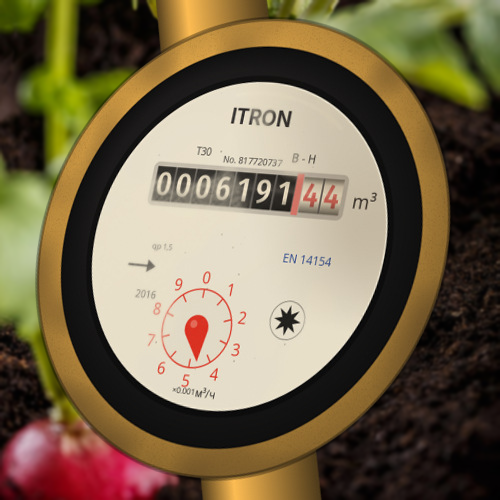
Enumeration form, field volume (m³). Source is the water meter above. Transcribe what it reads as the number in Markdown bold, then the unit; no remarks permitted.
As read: **6191.444** m³
